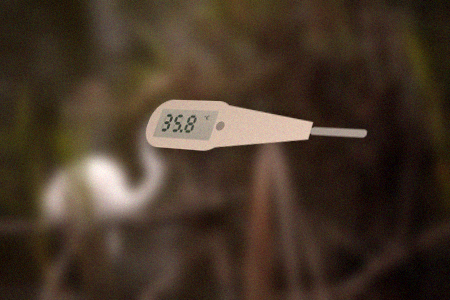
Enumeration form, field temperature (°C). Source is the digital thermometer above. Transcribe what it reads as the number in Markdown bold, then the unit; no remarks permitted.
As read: **35.8** °C
